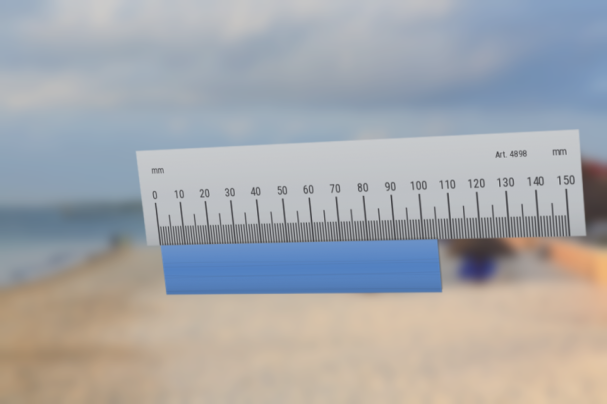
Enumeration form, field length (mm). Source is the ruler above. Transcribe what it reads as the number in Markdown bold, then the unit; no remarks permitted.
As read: **105** mm
